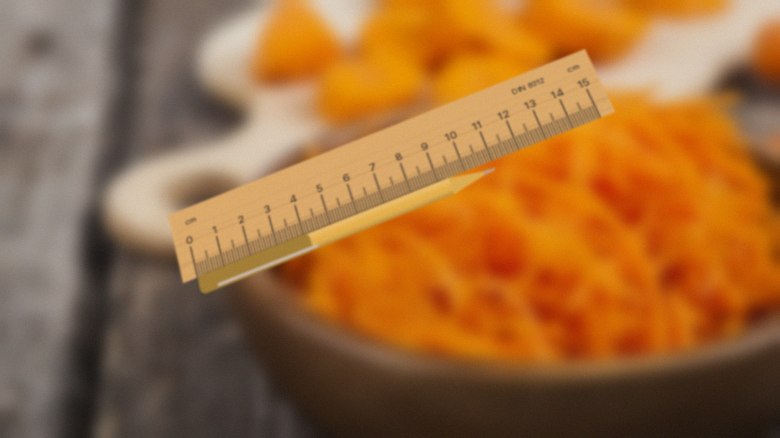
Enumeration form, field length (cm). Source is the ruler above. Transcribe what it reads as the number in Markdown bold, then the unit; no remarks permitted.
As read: **11** cm
